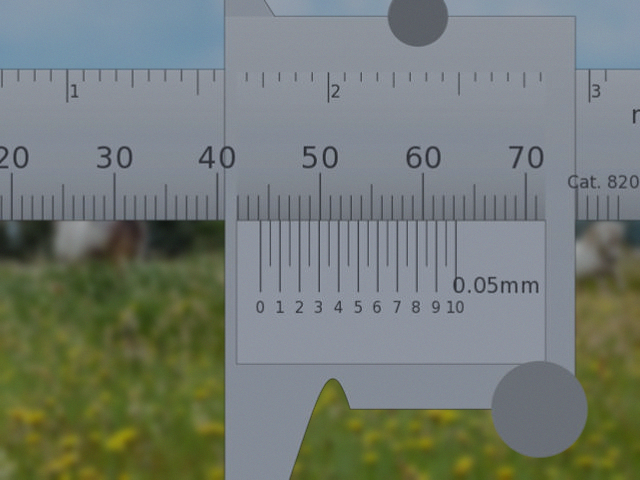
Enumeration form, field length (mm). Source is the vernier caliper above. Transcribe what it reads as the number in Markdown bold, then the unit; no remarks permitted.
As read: **44.2** mm
